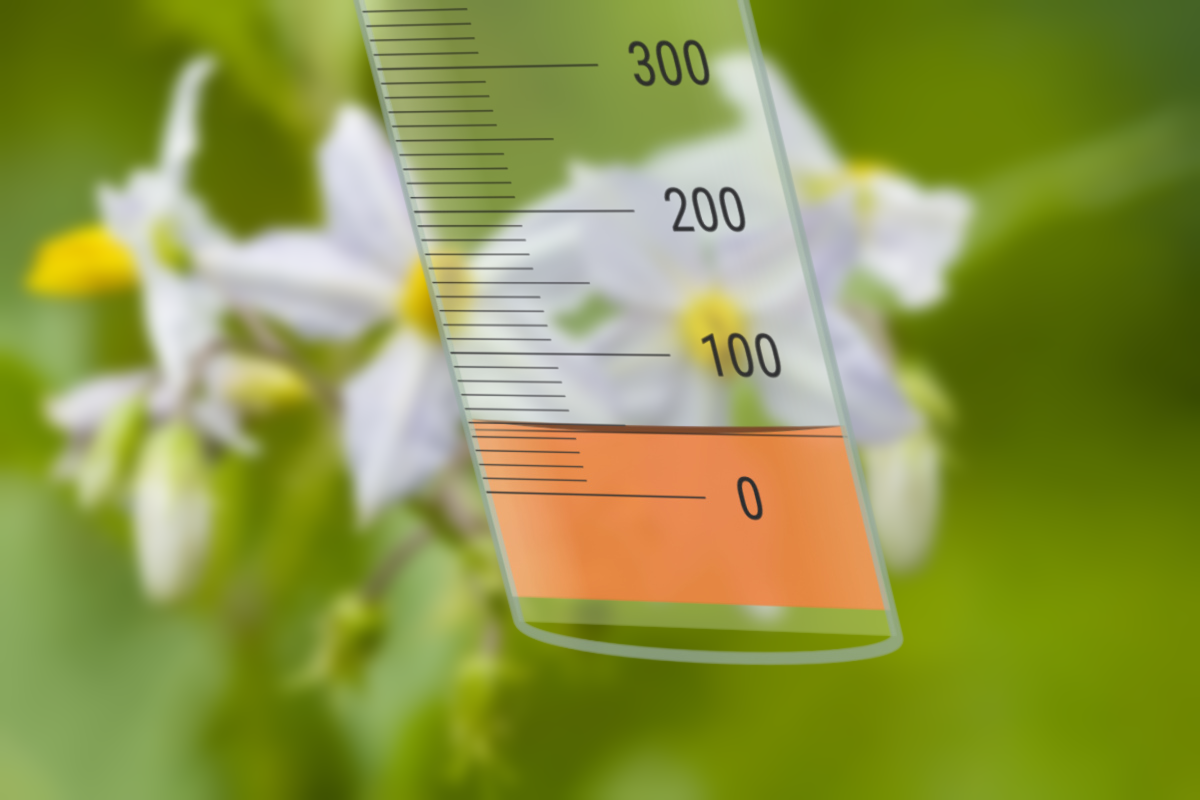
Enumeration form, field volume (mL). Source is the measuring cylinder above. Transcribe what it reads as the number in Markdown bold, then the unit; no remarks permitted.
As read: **45** mL
